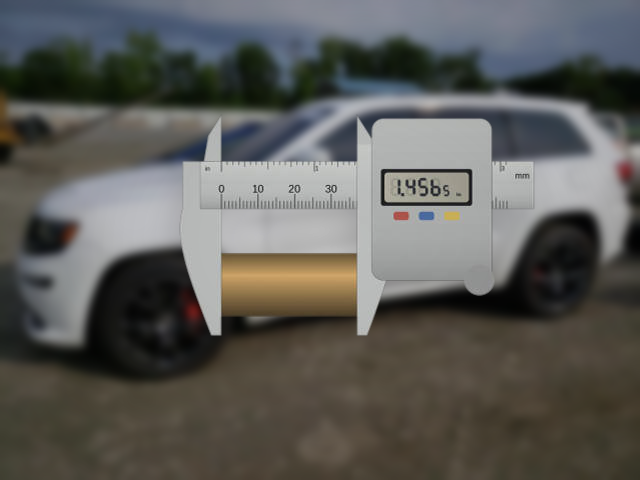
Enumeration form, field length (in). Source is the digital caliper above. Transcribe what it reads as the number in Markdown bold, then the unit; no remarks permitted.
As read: **1.4565** in
